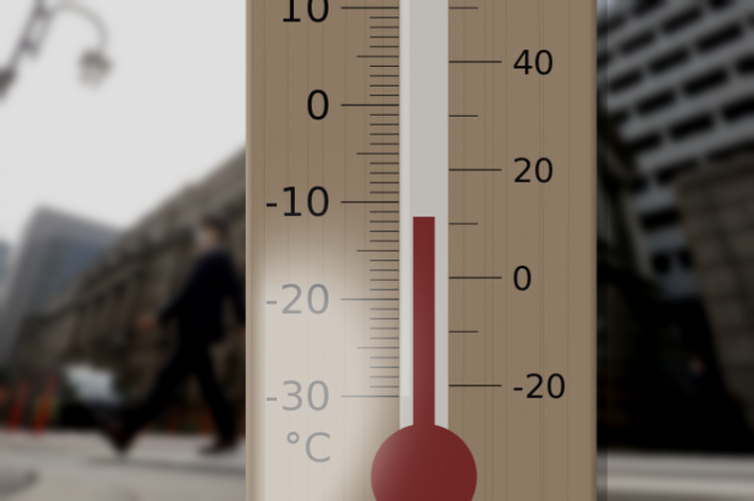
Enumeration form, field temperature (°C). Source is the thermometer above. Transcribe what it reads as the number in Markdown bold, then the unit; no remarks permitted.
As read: **-11.5** °C
